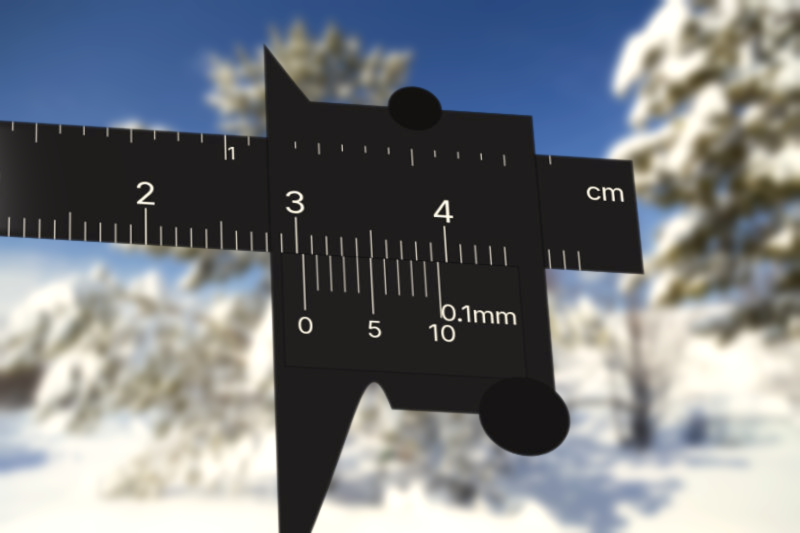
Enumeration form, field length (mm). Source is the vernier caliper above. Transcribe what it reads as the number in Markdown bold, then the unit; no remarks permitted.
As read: **30.4** mm
